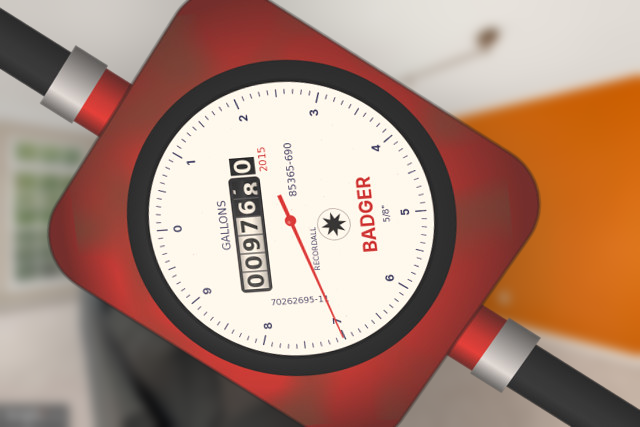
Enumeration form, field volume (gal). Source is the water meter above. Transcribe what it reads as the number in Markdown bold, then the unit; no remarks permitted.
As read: **97677.0** gal
